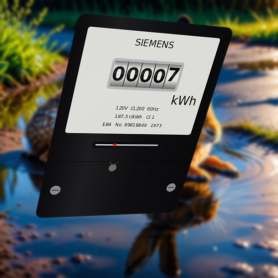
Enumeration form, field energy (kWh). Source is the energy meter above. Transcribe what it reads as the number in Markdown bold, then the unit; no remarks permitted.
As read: **7** kWh
